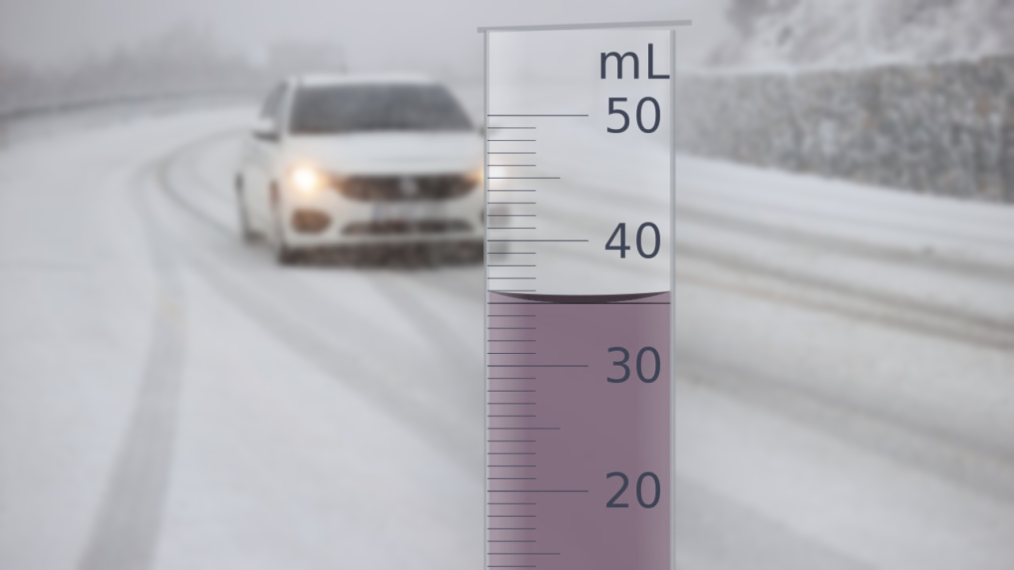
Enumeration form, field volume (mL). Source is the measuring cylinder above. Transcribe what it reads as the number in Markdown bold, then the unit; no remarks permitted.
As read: **35** mL
